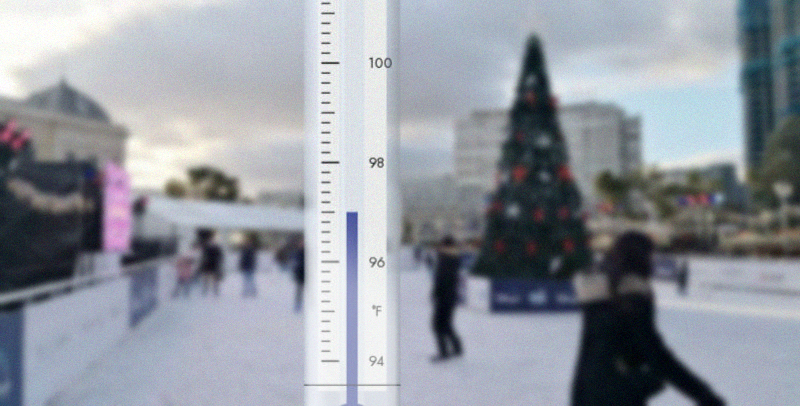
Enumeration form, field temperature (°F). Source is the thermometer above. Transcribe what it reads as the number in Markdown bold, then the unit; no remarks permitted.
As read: **97** °F
